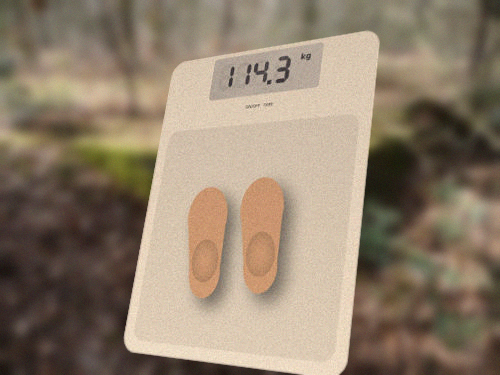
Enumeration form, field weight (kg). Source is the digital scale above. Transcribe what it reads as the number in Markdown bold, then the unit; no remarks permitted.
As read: **114.3** kg
